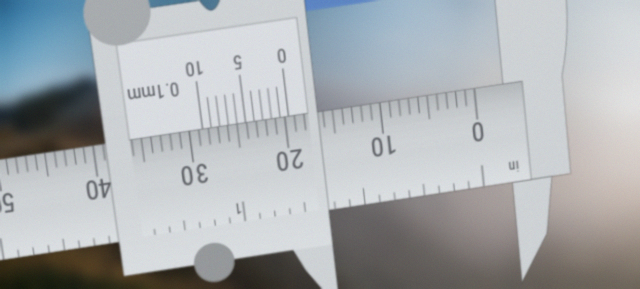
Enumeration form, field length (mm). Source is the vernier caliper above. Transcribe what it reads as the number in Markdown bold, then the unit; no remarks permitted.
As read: **19.6** mm
